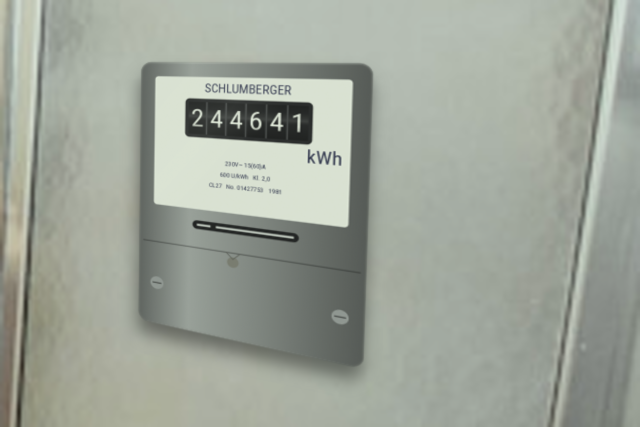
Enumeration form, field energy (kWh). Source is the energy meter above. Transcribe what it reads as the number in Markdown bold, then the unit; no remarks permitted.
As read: **244641** kWh
